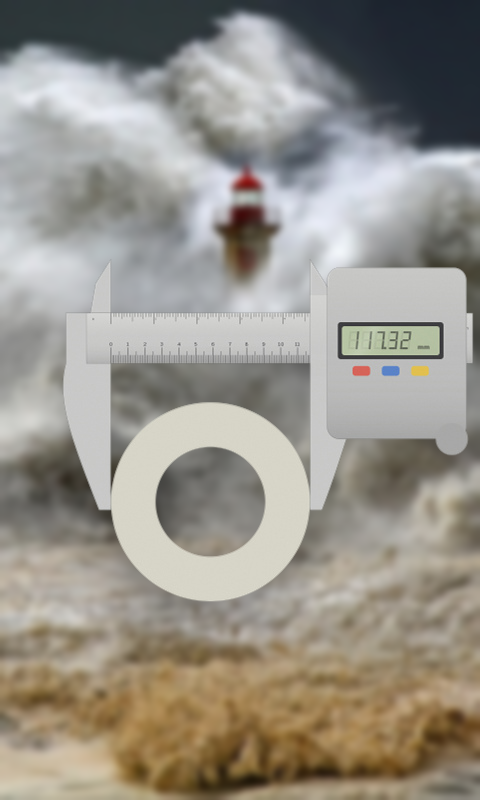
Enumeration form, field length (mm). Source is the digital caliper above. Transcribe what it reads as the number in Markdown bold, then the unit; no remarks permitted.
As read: **117.32** mm
